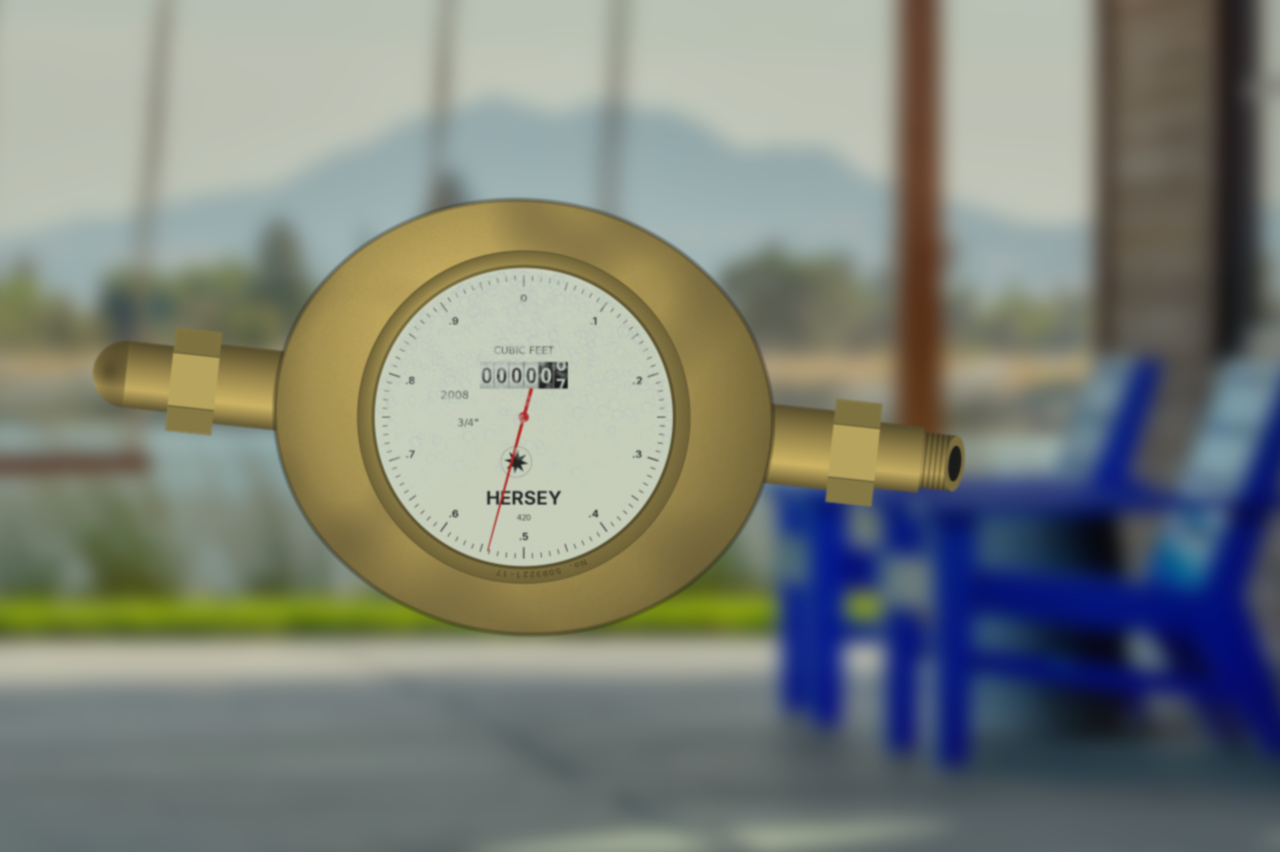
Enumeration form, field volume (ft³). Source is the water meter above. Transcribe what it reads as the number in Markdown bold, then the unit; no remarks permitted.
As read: **6.54** ft³
